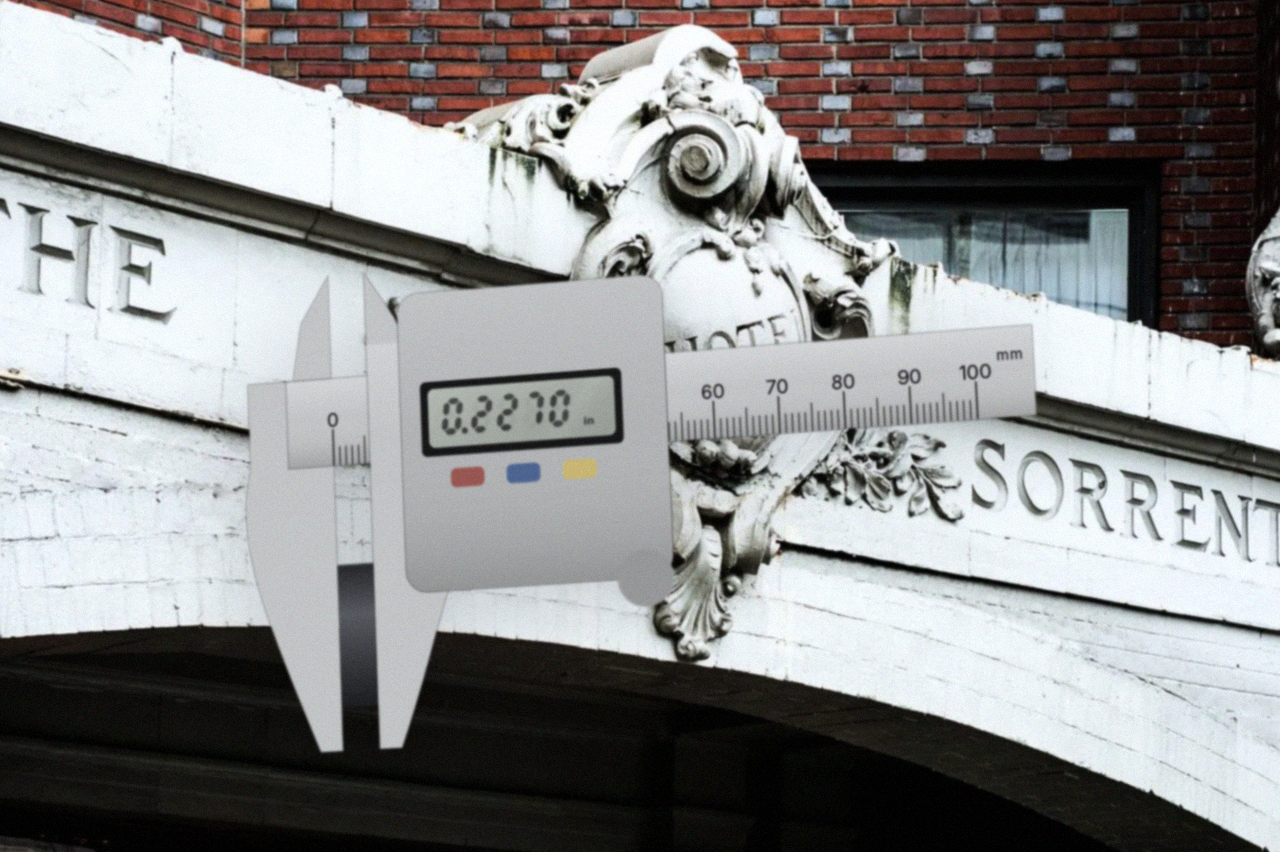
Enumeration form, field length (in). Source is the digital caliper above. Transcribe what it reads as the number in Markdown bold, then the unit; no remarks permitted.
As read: **0.2270** in
